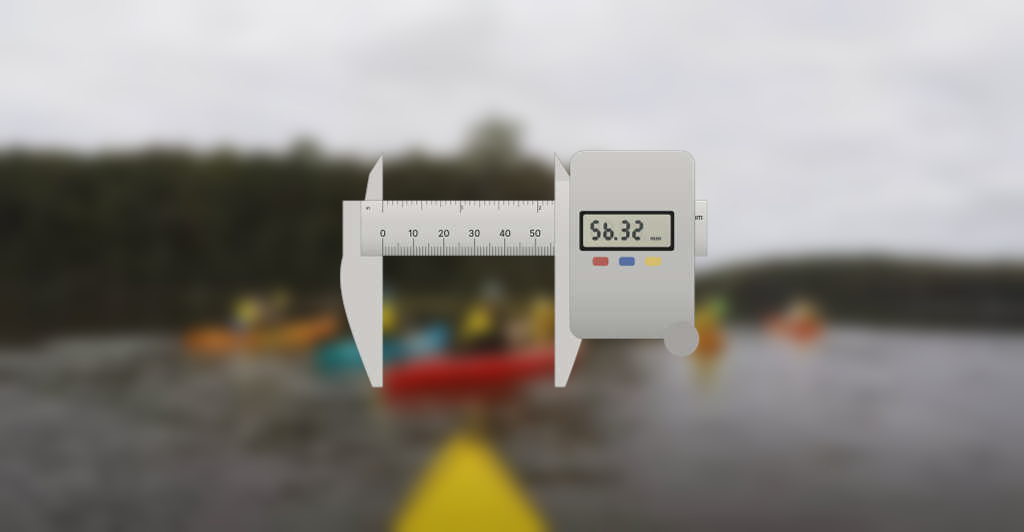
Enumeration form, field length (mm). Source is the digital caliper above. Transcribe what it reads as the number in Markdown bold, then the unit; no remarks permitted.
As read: **56.32** mm
